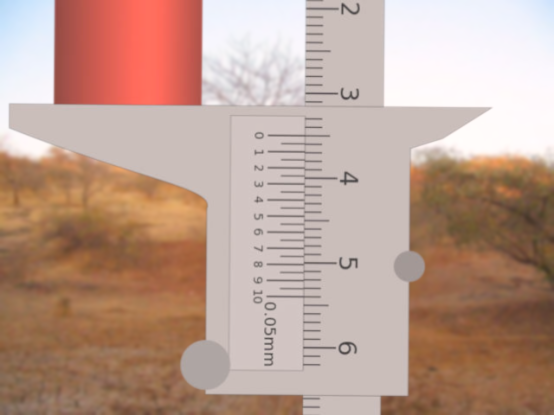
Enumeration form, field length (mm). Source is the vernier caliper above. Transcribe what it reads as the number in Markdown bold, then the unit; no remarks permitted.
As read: **35.0** mm
